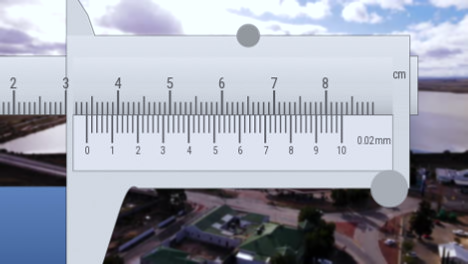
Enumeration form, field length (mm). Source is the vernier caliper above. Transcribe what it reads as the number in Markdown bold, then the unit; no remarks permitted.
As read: **34.0** mm
